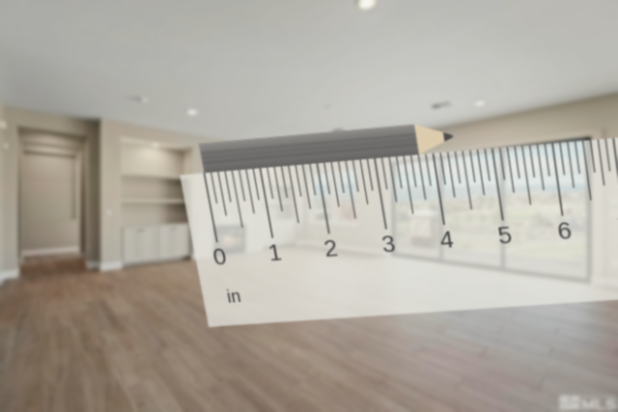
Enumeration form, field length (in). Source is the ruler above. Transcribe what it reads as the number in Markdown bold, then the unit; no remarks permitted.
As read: **4.375** in
